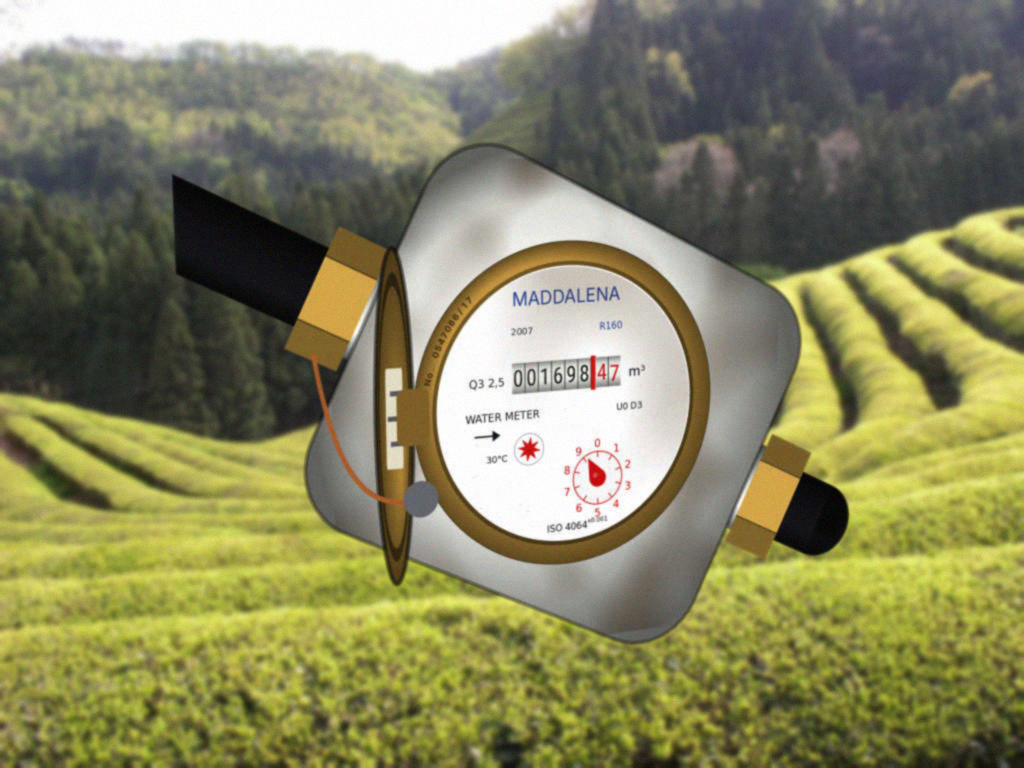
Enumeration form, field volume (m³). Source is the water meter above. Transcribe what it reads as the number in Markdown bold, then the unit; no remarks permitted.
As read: **1698.469** m³
